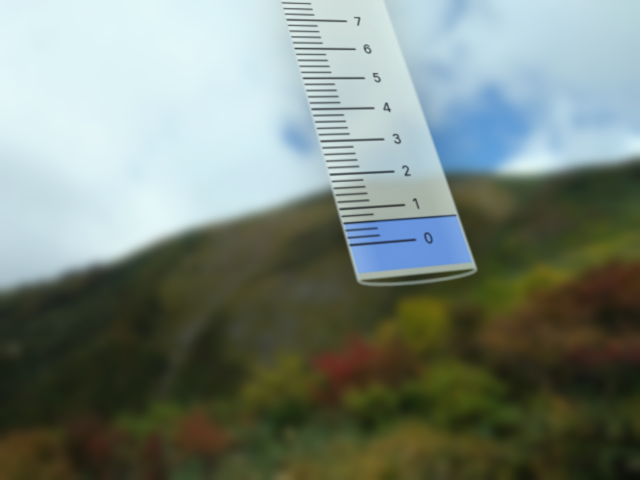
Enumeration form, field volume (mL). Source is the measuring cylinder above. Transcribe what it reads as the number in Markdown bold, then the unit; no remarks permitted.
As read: **0.6** mL
